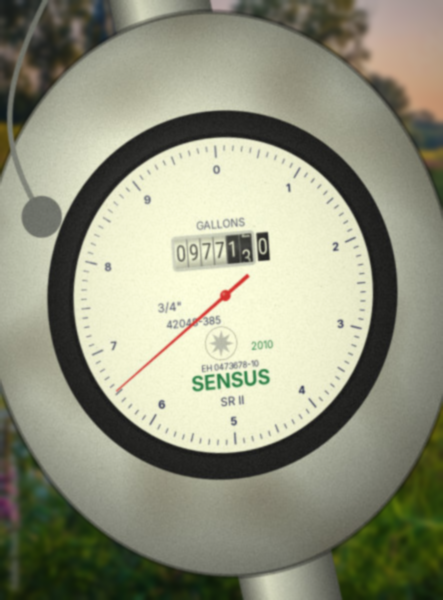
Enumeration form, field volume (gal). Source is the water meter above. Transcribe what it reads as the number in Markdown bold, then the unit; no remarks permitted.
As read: **977126.5** gal
